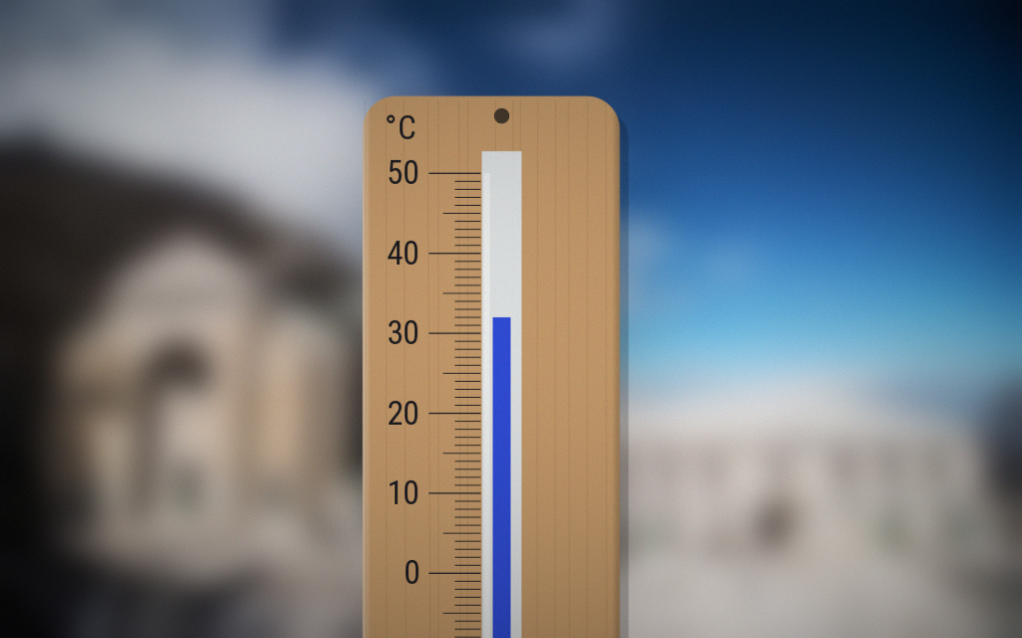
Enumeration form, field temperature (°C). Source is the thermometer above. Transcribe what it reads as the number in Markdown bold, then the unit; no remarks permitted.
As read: **32** °C
